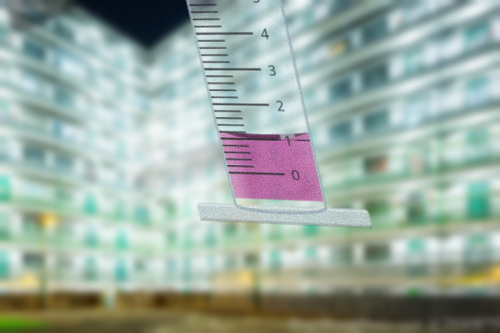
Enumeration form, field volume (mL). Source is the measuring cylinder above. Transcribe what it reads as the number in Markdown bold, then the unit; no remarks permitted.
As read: **1** mL
